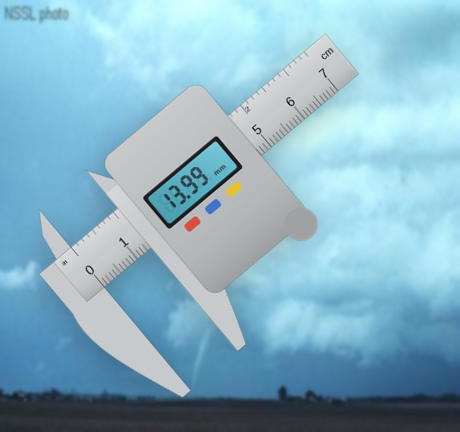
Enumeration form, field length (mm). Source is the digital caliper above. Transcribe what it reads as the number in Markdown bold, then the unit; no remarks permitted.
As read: **13.99** mm
